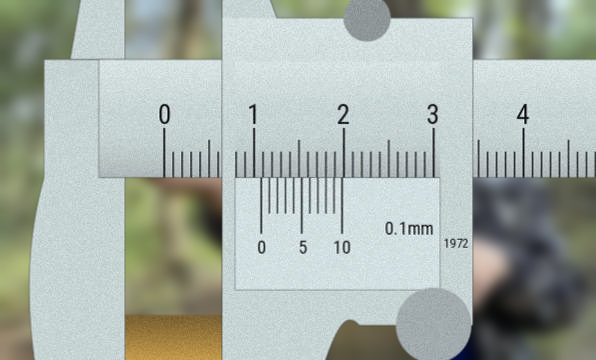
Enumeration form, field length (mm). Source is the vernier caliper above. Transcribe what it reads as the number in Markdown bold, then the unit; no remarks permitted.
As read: **10.8** mm
